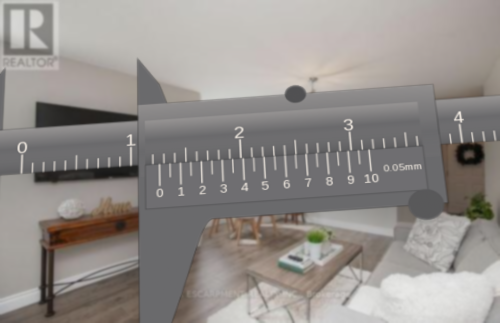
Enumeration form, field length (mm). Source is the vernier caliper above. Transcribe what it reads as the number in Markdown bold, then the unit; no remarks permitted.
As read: **12.6** mm
